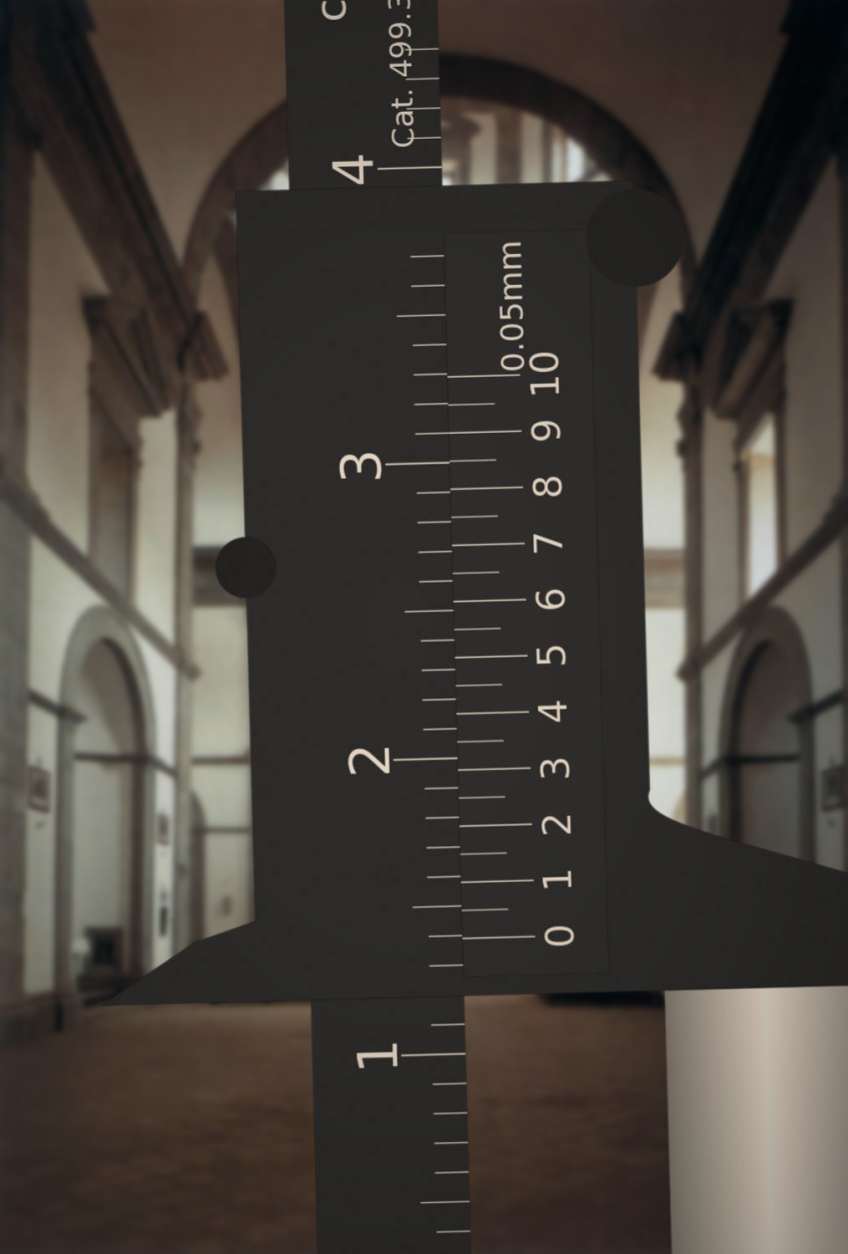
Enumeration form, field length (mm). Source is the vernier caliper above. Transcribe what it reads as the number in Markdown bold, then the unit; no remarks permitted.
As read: **13.90** mm
